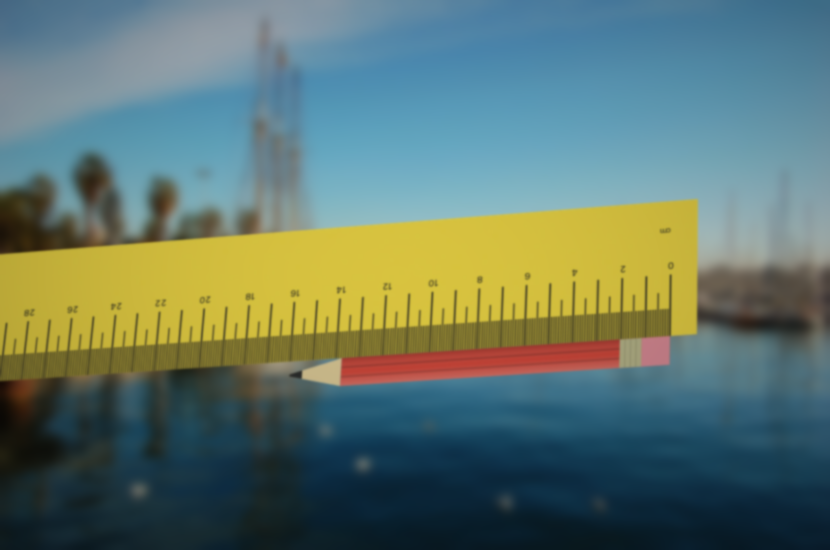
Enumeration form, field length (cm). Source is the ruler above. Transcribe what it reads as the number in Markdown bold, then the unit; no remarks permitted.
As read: **16** cm
